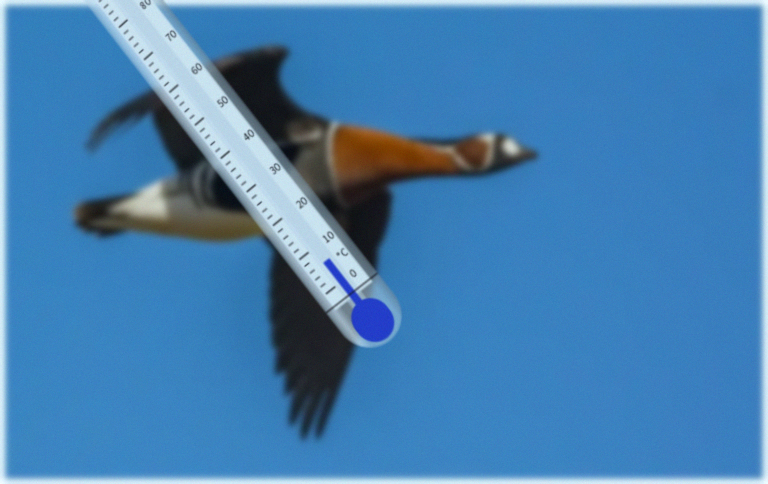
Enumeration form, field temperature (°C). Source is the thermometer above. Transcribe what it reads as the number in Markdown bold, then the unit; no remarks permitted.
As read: **6** °C
